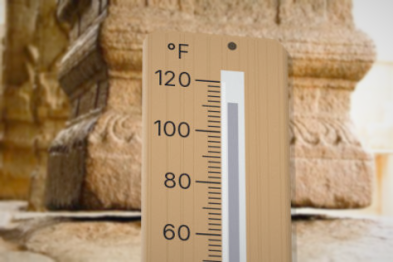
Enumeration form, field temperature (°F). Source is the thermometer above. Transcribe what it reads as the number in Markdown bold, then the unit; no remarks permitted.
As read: **112** °F
